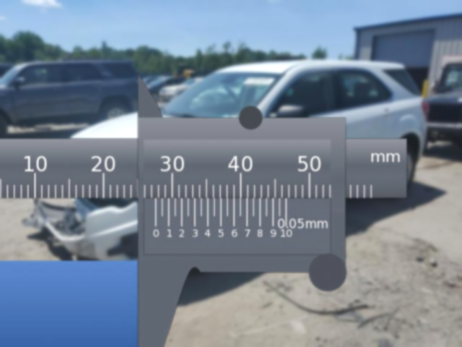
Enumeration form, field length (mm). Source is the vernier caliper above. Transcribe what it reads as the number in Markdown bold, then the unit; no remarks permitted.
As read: **27.6** mm
